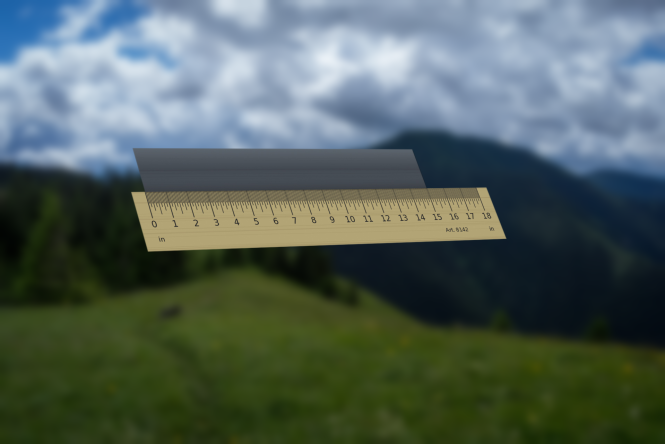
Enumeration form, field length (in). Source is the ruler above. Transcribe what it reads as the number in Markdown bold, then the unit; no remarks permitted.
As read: **15** in
